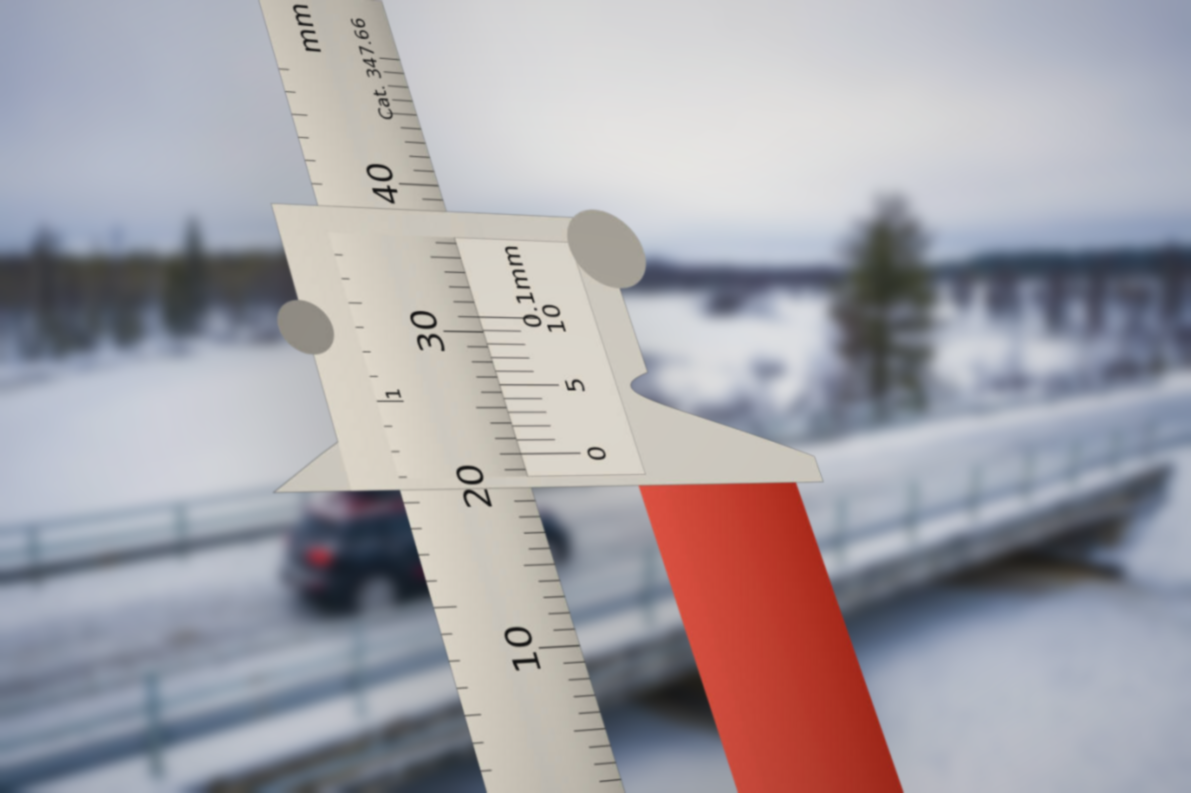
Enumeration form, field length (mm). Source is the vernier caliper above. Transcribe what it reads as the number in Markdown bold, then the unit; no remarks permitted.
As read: **22.0** mm
